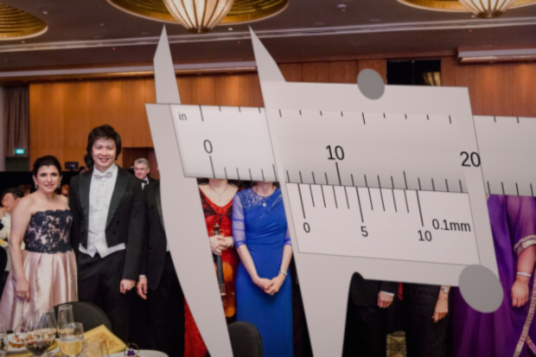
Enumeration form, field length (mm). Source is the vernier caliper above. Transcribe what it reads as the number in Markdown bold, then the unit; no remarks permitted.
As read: **6.7** mm
